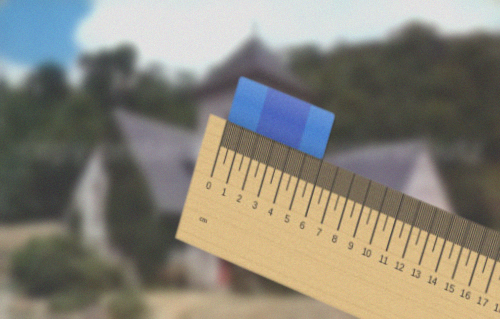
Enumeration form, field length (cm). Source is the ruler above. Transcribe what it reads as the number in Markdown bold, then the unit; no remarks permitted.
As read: **6** cm
